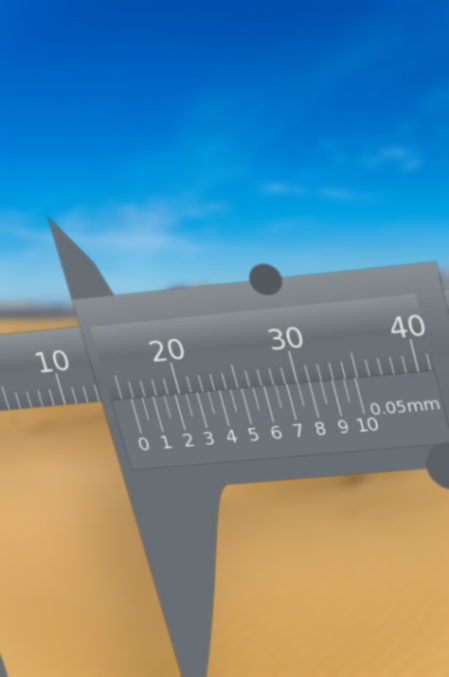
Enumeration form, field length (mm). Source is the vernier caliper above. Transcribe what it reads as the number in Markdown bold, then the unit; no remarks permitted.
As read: **15.8** mm
